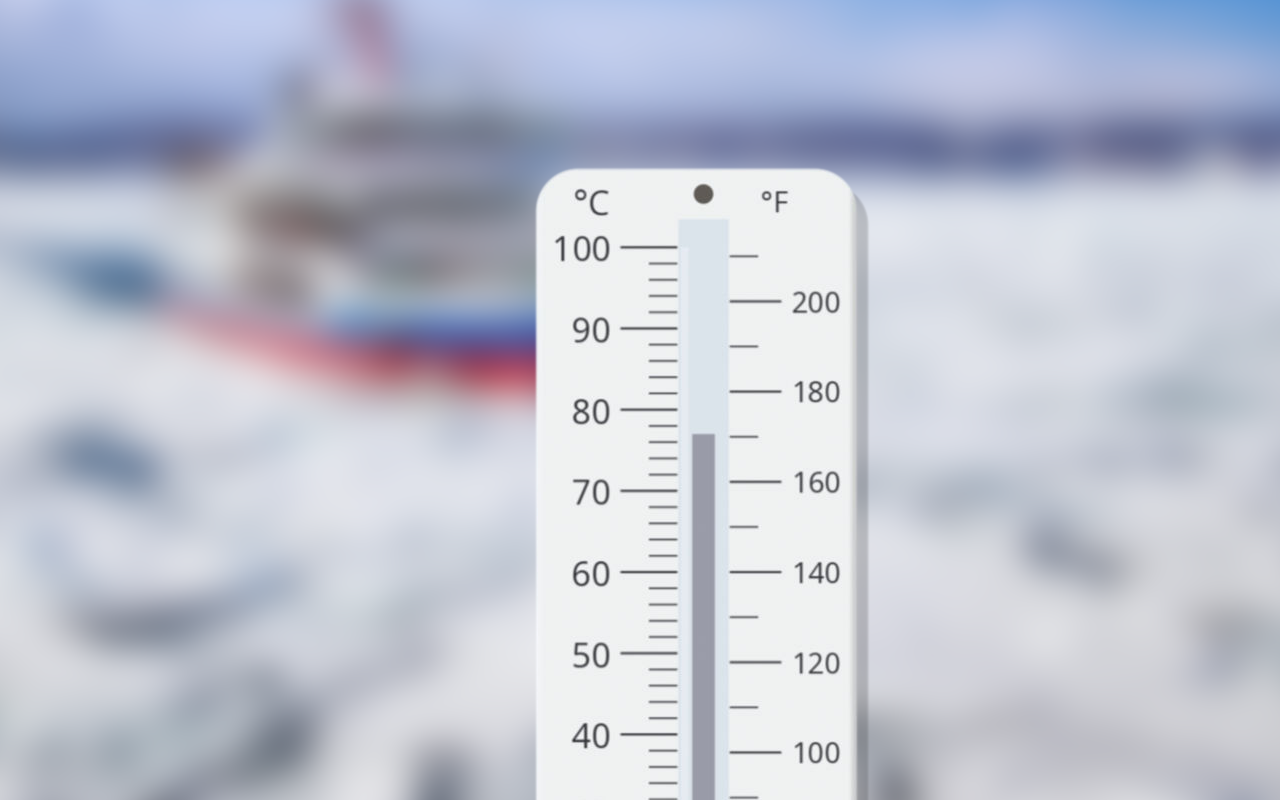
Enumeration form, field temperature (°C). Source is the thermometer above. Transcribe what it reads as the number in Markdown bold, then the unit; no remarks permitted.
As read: **77** °C
